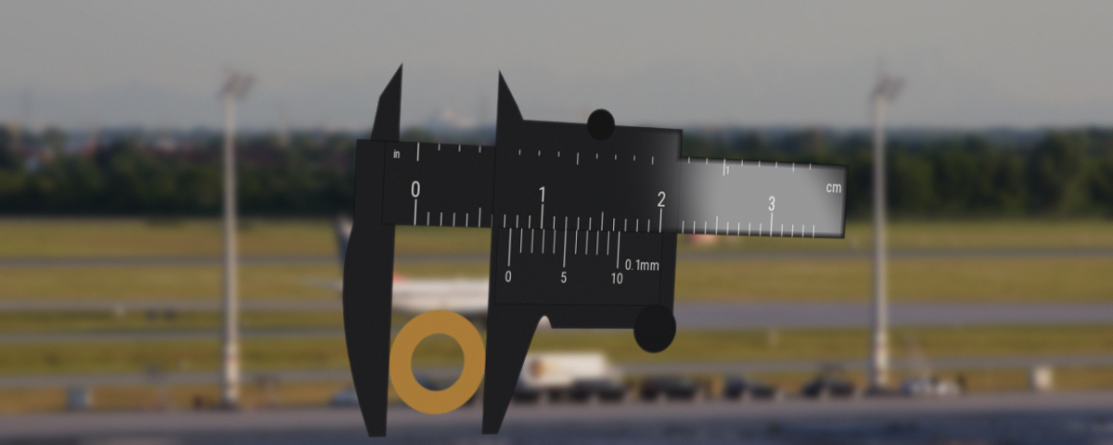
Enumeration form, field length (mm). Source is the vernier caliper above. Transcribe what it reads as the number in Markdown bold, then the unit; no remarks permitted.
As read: **7.5** mm
